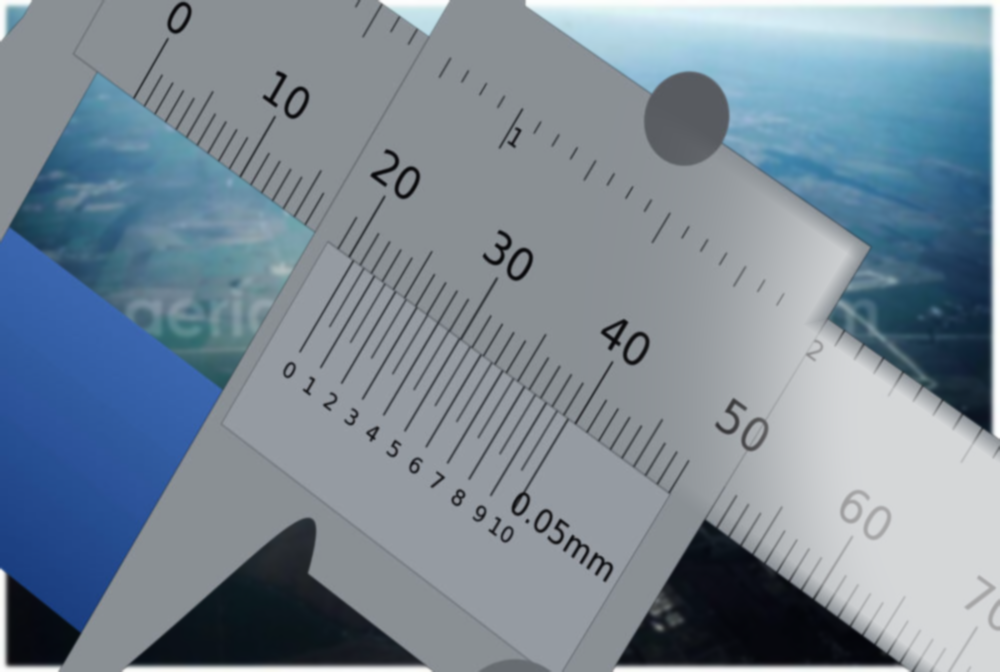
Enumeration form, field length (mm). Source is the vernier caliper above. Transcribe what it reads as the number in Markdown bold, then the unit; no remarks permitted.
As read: **20.4** mm
